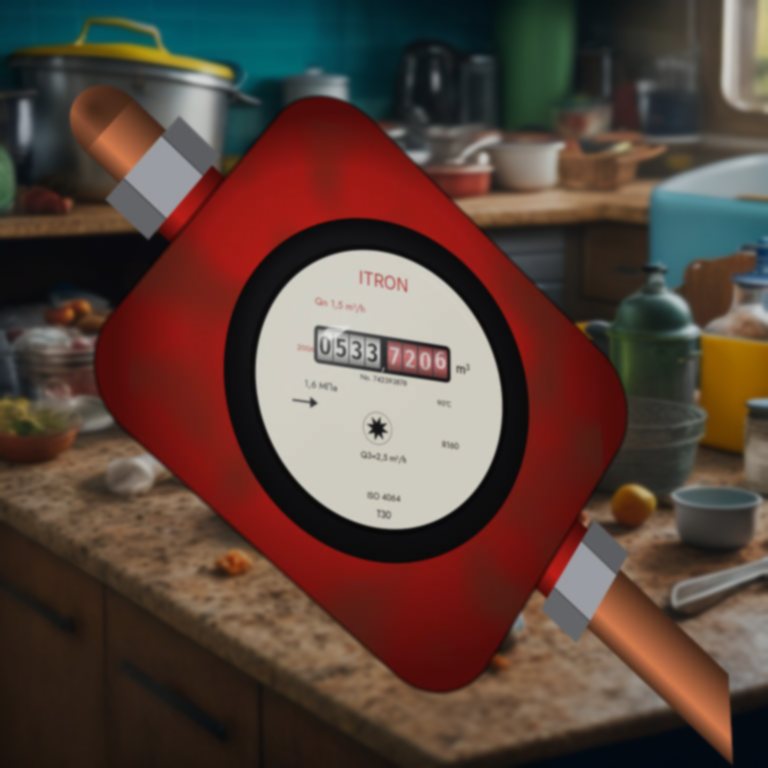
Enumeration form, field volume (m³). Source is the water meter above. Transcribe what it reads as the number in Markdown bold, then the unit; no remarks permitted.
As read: **533.7206** m³
